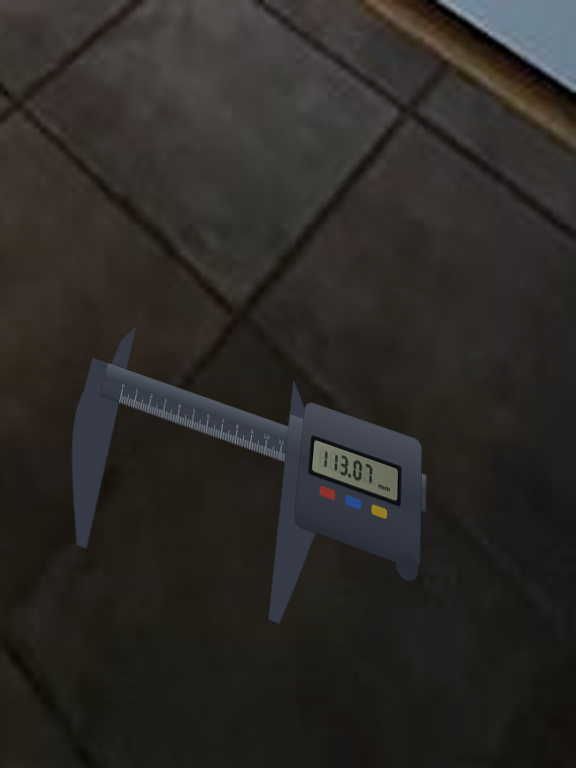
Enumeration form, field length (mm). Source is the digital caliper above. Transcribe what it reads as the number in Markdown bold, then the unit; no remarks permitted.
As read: **113.07** mm
